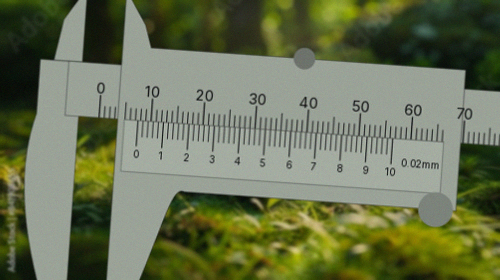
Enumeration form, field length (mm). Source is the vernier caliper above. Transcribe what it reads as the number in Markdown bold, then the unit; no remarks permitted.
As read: **7.5** mm
